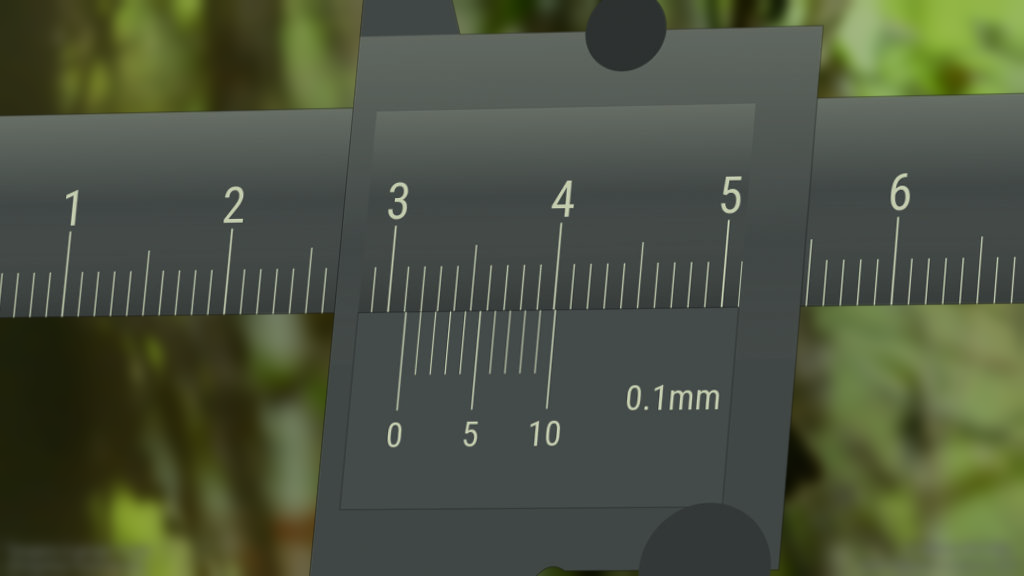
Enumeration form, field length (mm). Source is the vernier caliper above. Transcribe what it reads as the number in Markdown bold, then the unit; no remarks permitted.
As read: **31.1** mm
